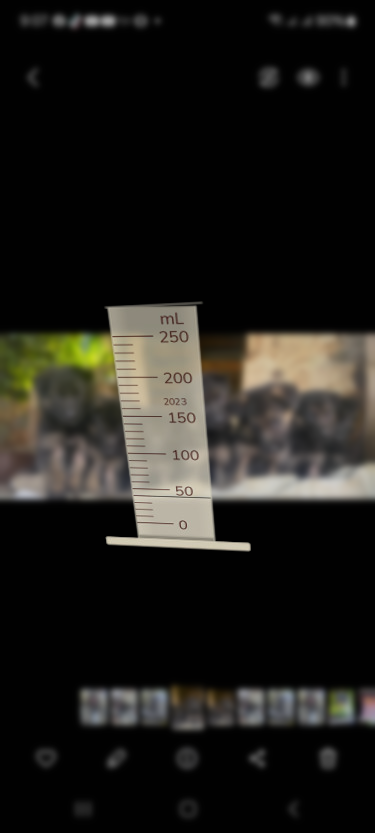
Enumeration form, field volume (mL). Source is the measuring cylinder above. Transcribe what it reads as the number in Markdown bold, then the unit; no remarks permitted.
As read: **40** mL
